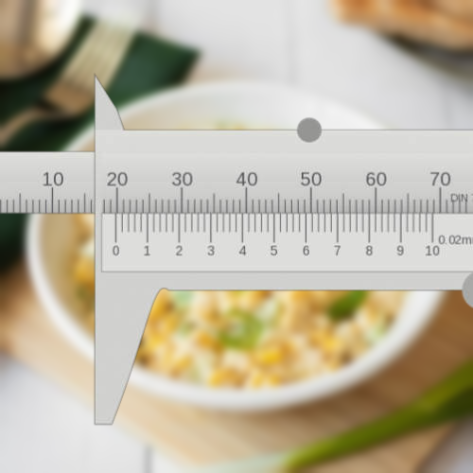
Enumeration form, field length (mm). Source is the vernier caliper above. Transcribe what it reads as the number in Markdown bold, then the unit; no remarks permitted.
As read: **19.8** mm
